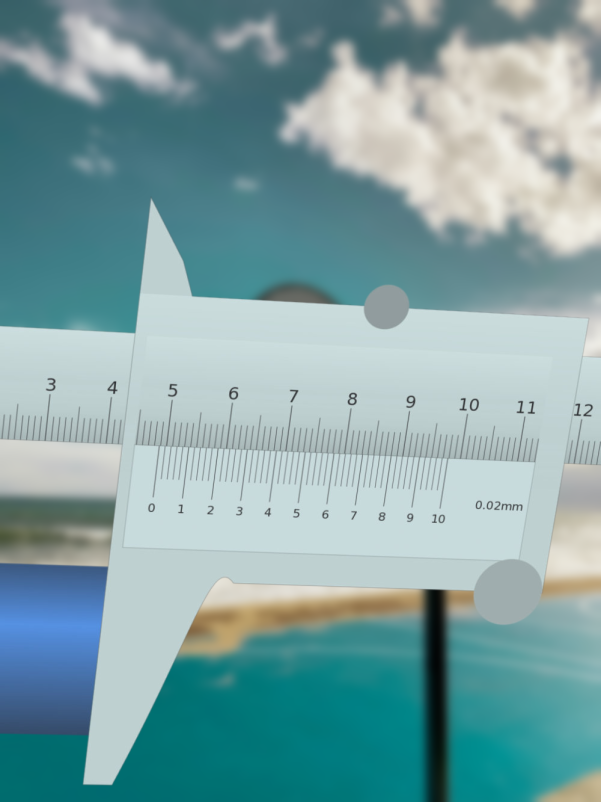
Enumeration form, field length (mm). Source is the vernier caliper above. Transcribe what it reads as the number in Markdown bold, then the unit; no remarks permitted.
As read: **48.8** mm
